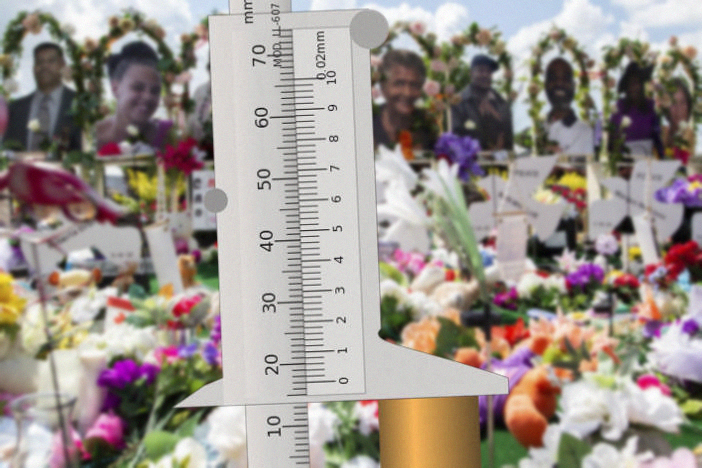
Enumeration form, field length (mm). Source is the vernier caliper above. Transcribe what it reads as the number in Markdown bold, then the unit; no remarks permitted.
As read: **17.0** mm
